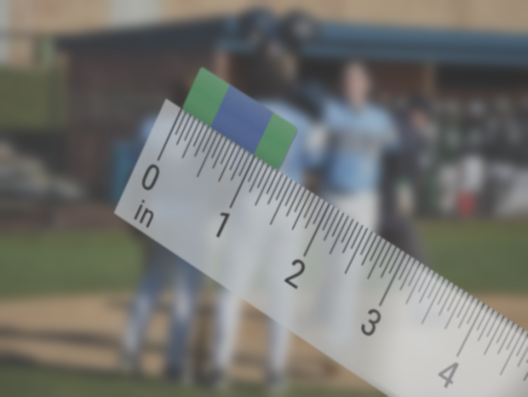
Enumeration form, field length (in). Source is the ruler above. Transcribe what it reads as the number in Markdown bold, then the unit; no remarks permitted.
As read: **1.3125** in
